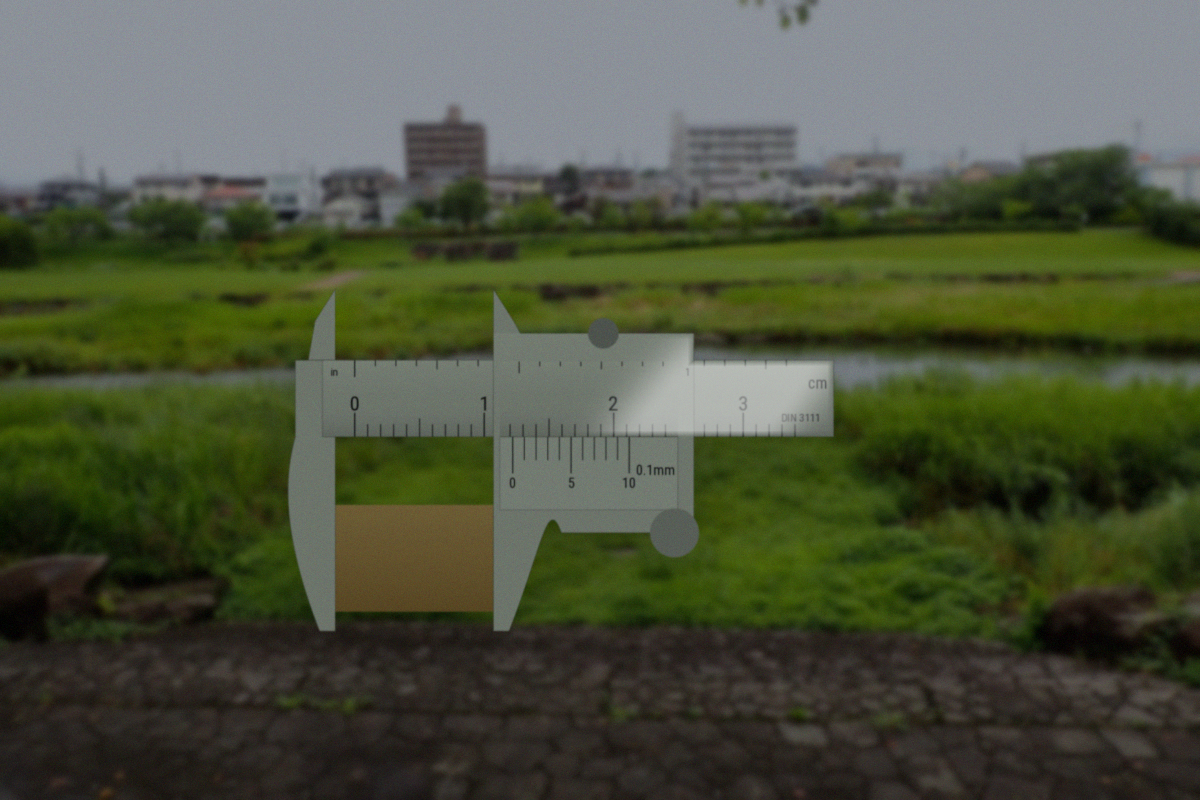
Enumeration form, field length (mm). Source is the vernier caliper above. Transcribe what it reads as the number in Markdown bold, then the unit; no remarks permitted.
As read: **12.2** mm
